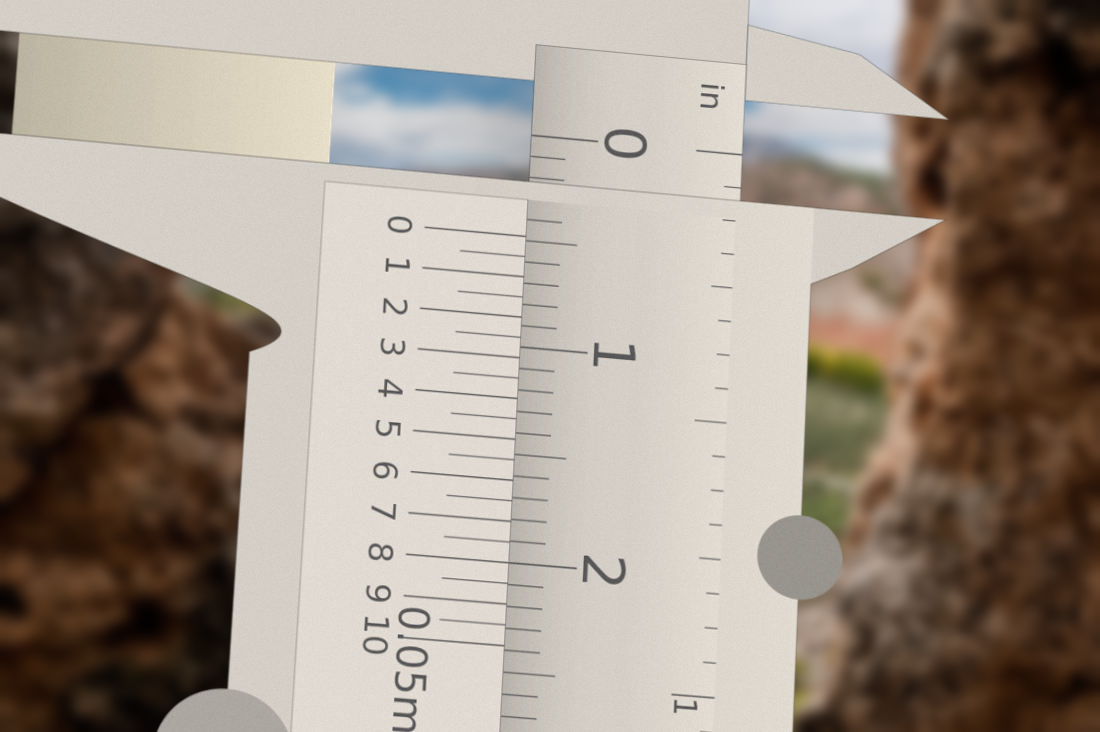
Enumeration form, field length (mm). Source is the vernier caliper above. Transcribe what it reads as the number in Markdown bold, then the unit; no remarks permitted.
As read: **4.8** mm
